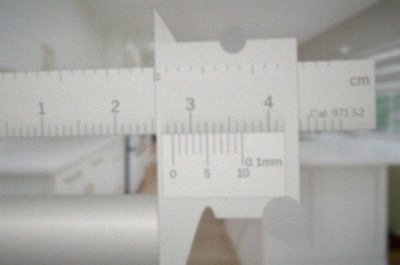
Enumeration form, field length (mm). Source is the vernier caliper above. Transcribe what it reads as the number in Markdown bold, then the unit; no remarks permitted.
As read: **27.6** mm
